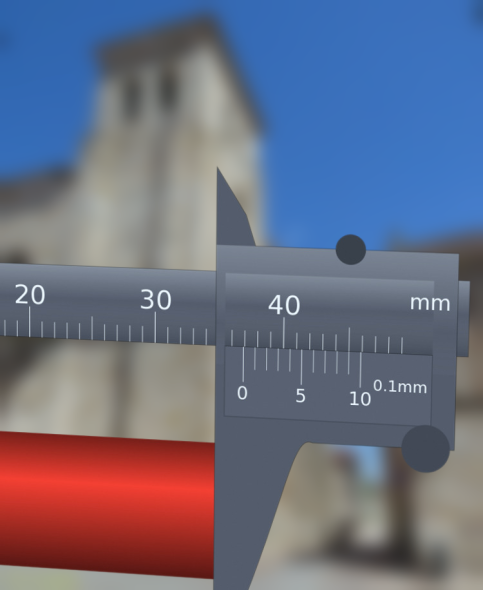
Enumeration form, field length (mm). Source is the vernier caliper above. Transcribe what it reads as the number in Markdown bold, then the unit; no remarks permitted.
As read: **36.9** mm
